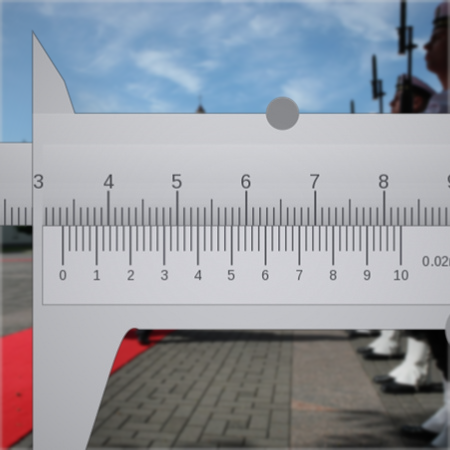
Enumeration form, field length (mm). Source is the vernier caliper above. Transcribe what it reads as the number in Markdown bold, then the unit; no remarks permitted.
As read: **33.4** mm
